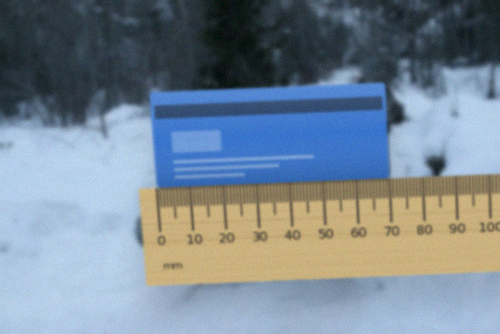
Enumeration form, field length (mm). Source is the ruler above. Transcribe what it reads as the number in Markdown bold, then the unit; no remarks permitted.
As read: **70** mm
